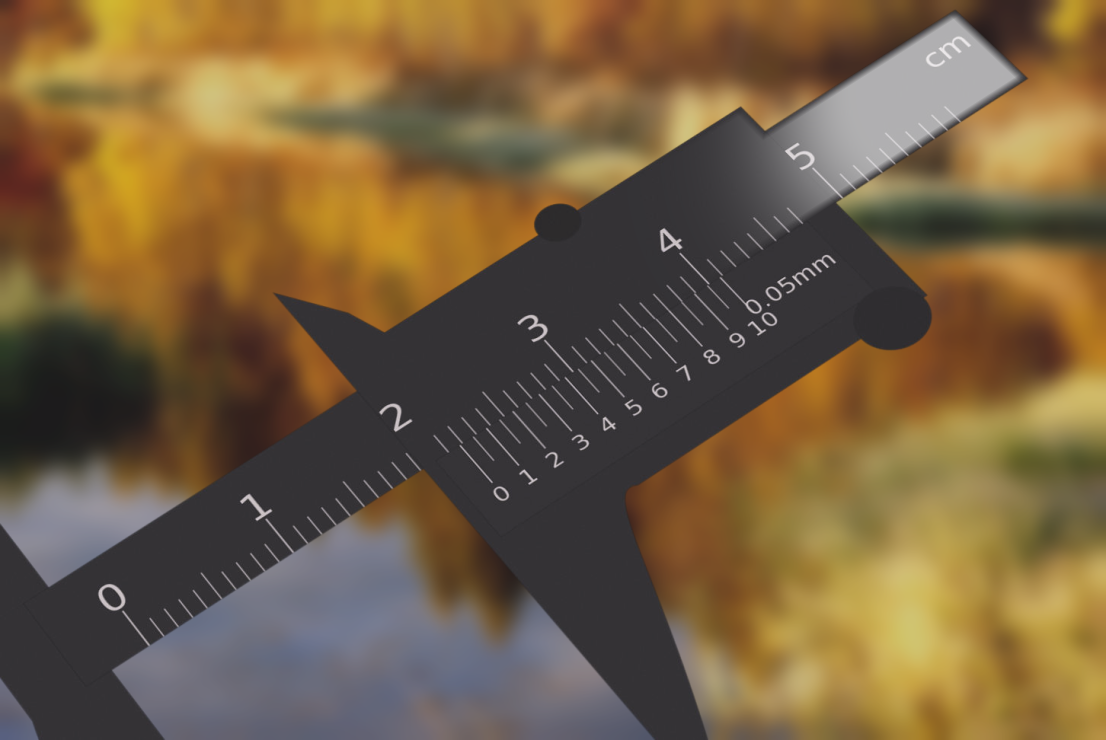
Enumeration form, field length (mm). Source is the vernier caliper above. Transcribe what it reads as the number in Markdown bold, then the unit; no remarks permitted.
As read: **21.8** mm
